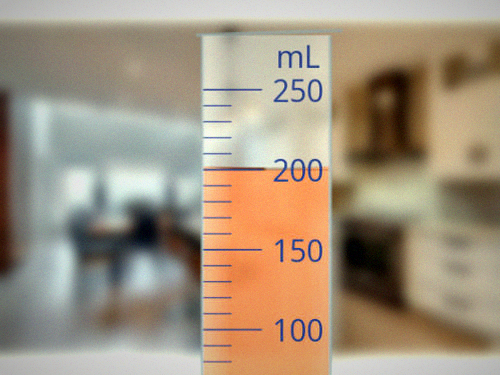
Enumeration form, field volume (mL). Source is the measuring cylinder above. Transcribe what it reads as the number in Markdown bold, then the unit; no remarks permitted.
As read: **200** mL
